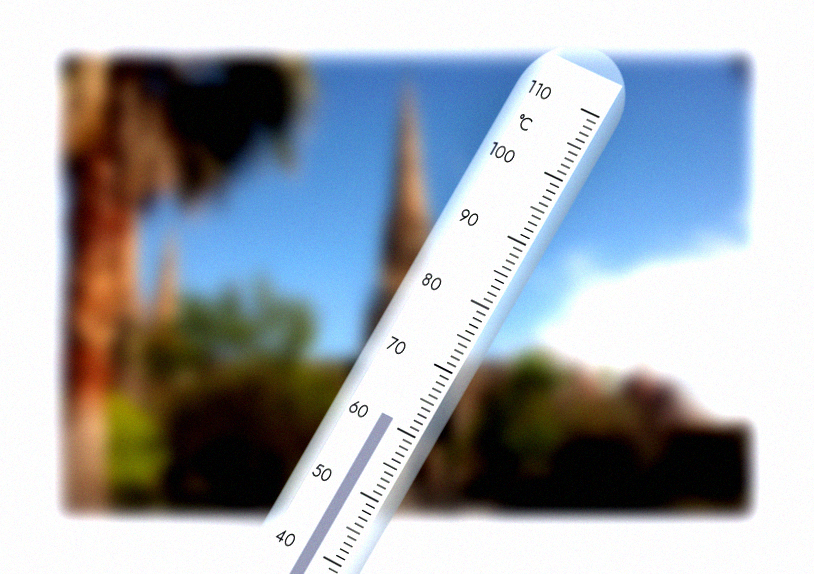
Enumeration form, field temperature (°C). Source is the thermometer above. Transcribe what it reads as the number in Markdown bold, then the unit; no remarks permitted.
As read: **61** °C
